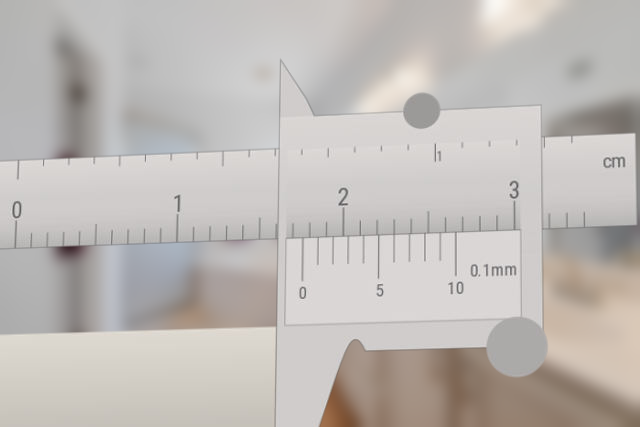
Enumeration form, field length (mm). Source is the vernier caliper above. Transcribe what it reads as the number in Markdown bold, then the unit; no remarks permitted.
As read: **17.6** mm
